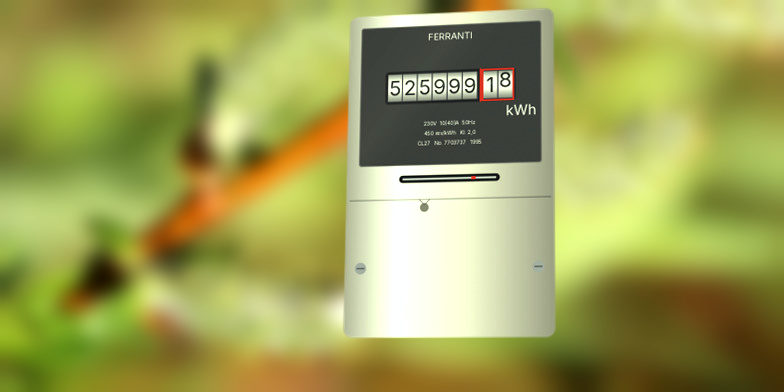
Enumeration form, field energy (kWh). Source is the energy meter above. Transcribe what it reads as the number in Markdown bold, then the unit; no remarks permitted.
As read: **525999.18** kWh
